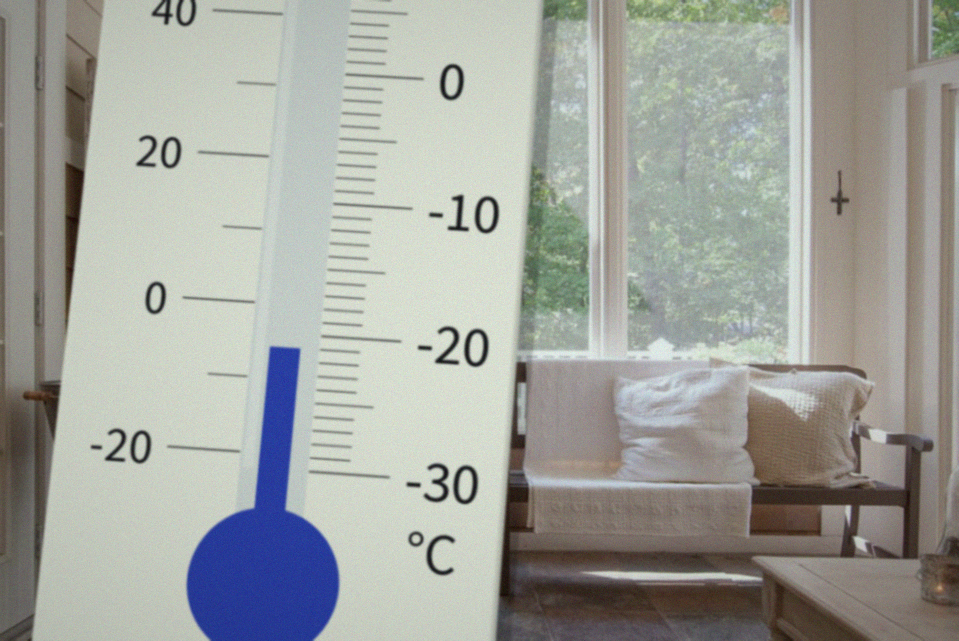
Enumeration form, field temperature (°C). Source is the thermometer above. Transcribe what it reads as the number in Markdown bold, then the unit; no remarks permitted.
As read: **-21** °C
